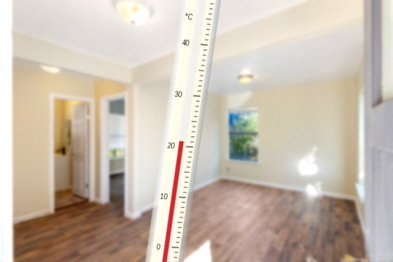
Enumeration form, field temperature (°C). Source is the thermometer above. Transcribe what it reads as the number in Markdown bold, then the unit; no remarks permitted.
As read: **21** °C
